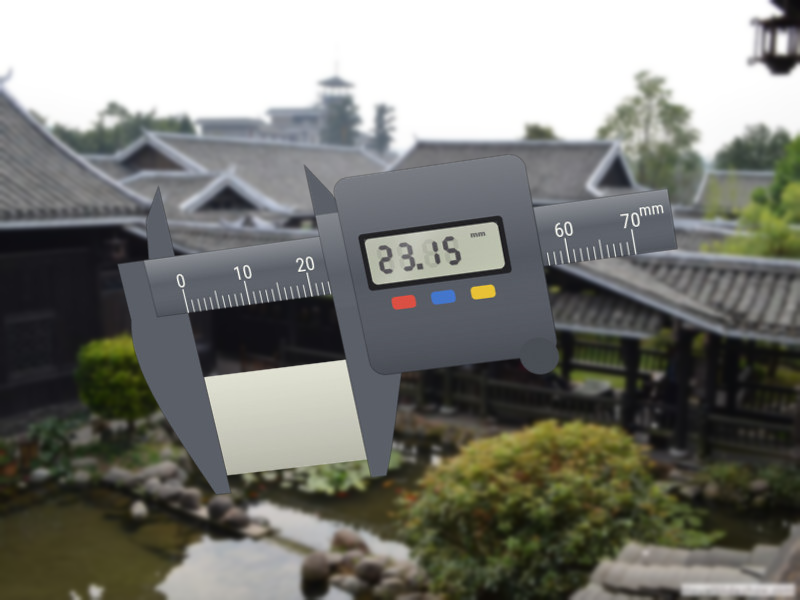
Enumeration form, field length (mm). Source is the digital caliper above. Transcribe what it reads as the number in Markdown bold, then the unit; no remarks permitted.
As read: **23.15** mm
